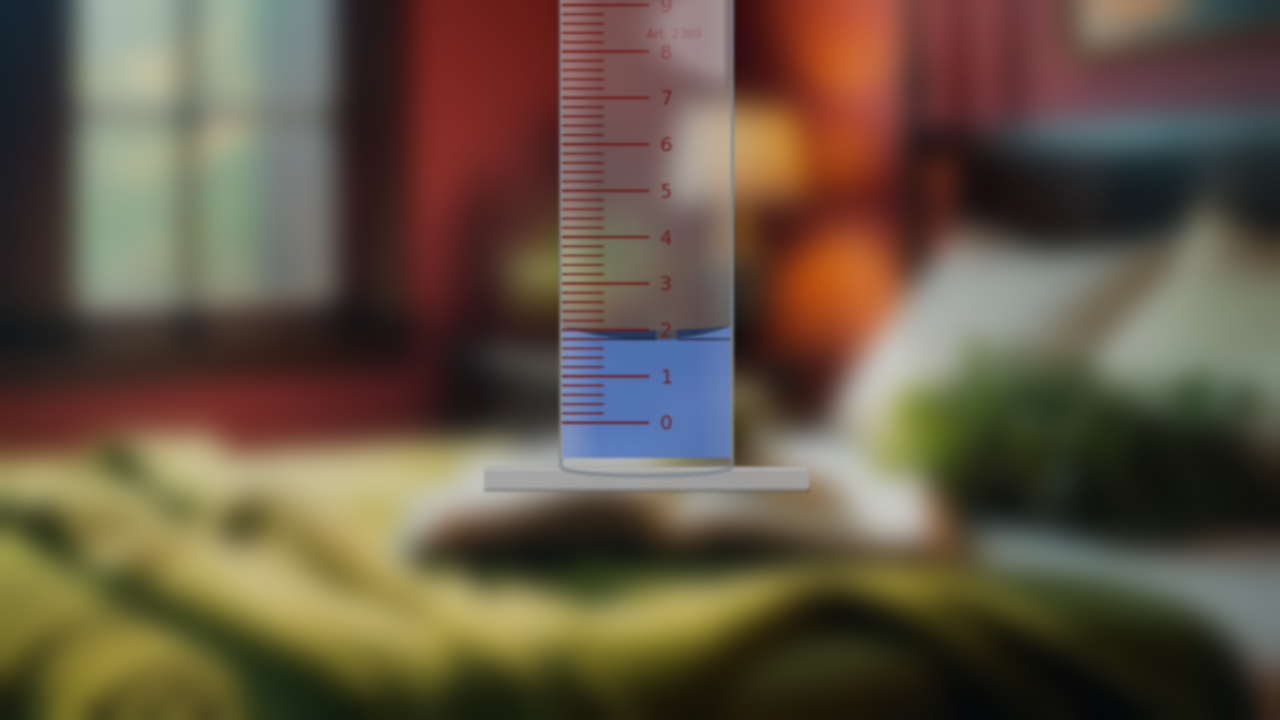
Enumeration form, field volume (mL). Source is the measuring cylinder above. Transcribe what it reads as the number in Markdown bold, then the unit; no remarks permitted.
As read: **1.8** mL
